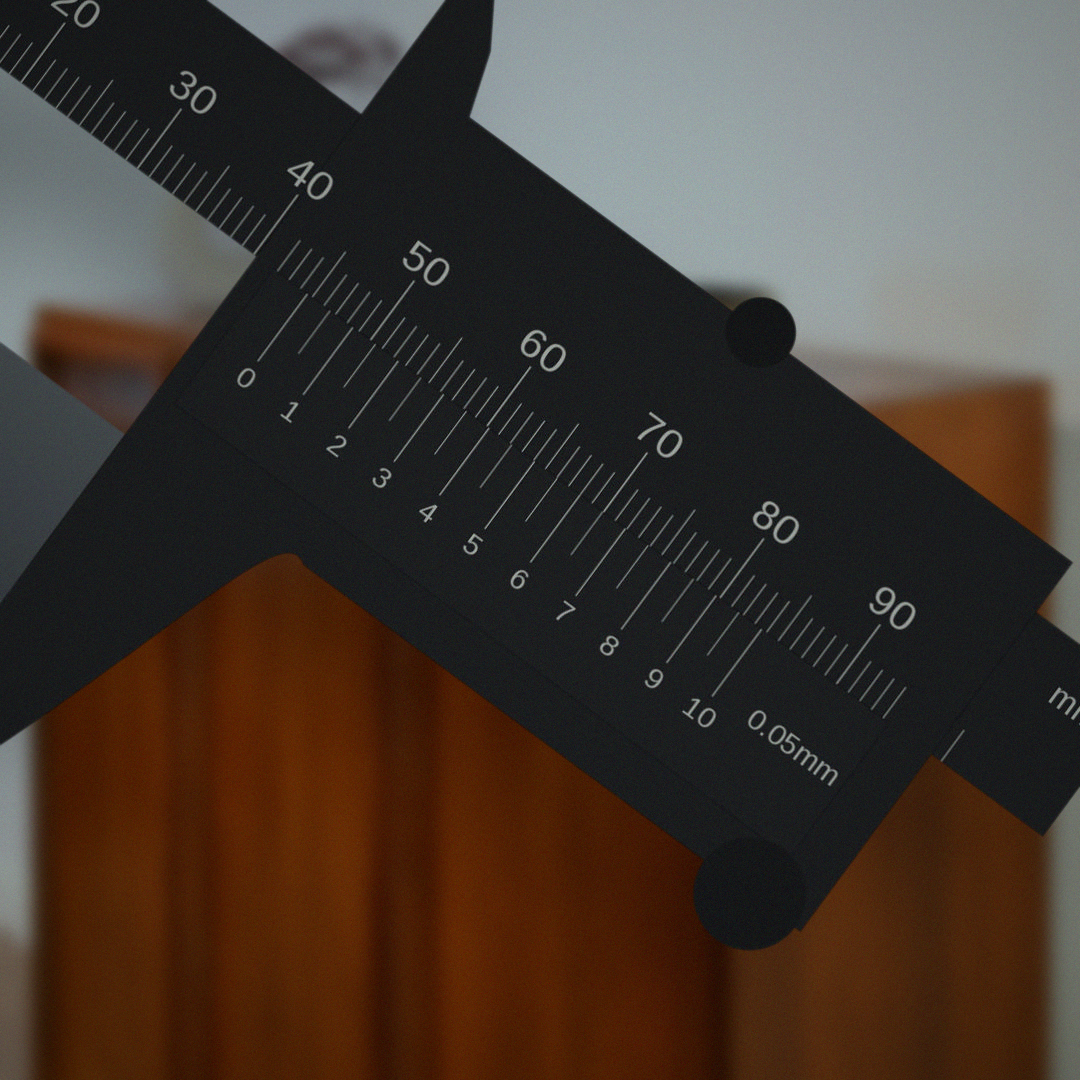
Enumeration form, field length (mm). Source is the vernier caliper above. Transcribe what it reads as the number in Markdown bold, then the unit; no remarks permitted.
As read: **44.6** mm
